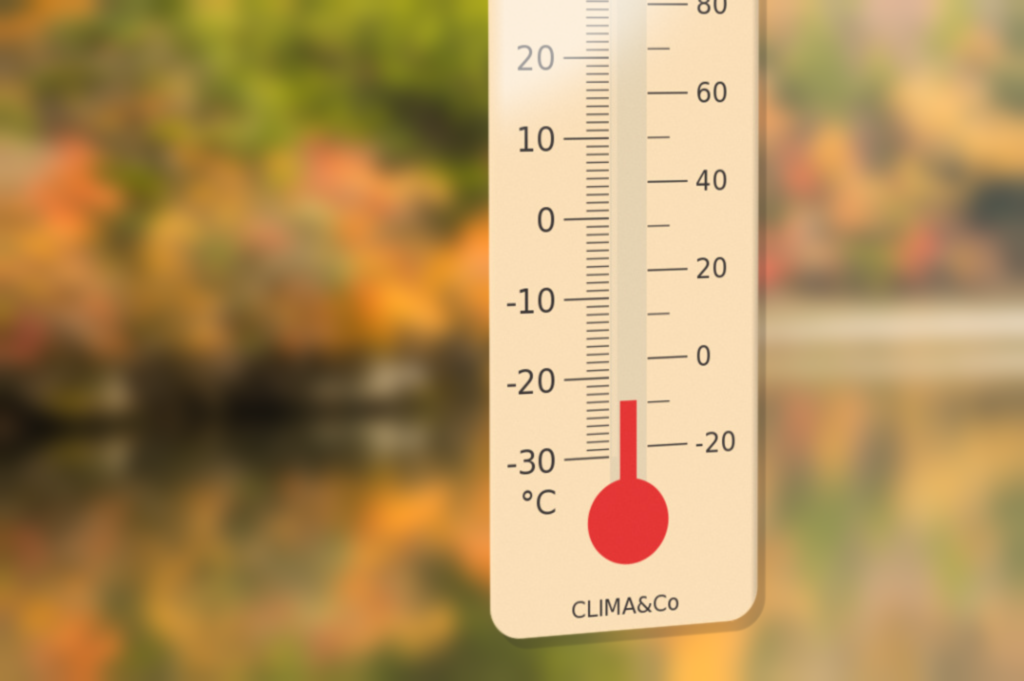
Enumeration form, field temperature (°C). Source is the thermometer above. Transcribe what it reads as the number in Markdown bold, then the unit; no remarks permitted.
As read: **-23** °C
